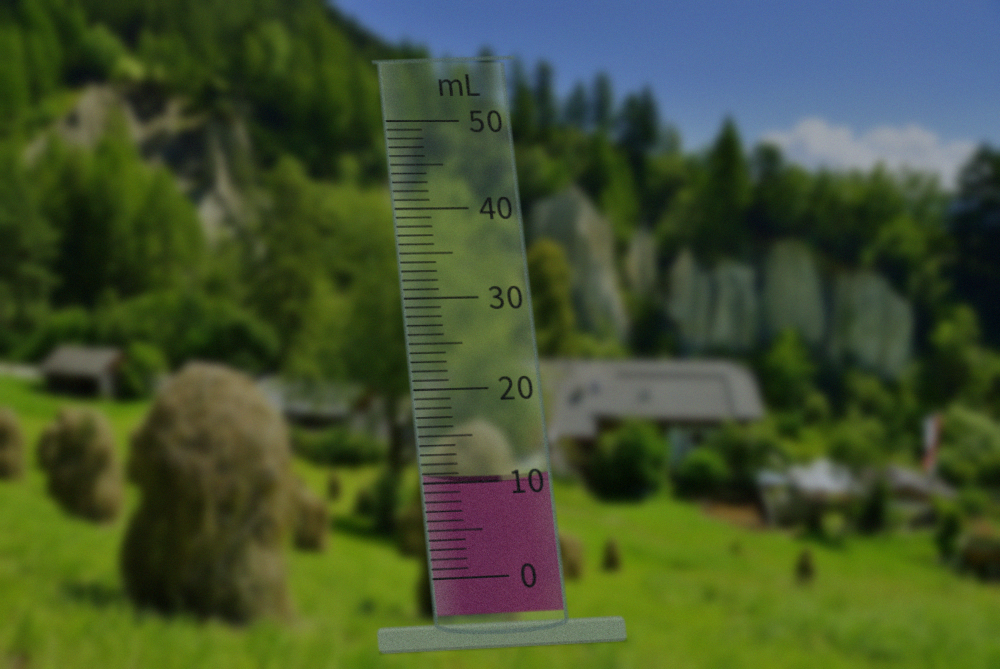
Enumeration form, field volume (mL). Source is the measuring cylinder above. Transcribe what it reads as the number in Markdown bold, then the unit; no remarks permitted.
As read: **10** mL
